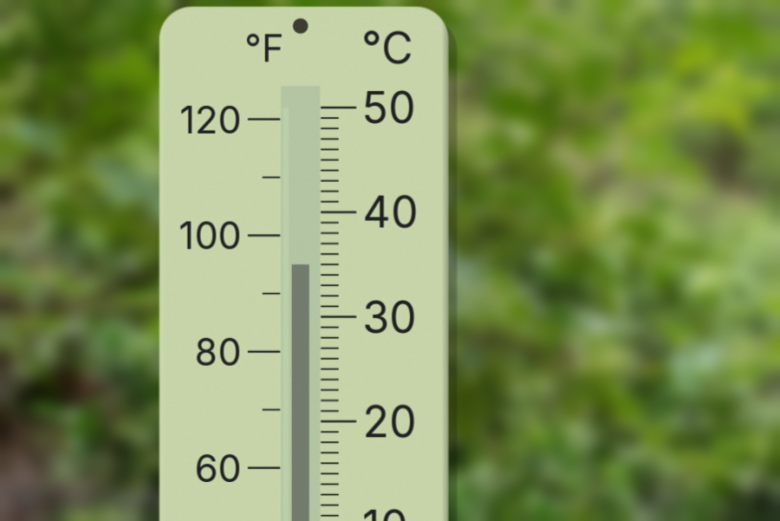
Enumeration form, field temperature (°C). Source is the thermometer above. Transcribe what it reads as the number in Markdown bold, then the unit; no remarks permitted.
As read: **35** °C
